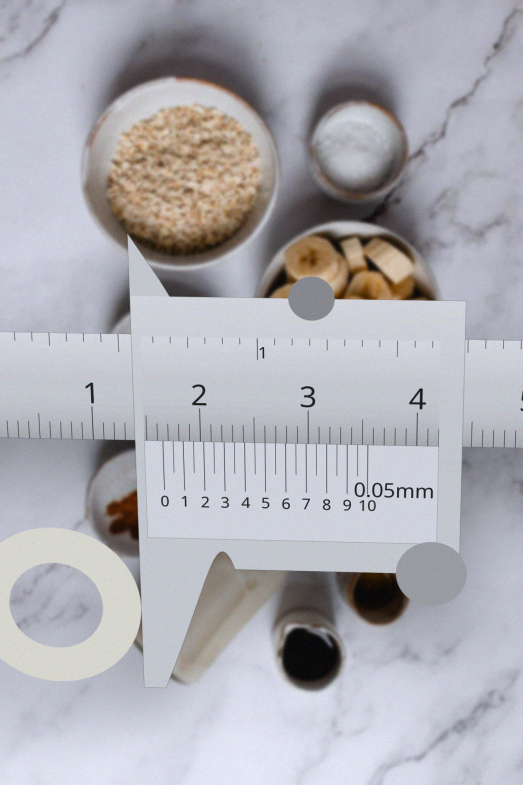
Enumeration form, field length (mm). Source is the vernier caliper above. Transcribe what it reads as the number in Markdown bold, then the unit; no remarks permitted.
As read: **16.5** mm
